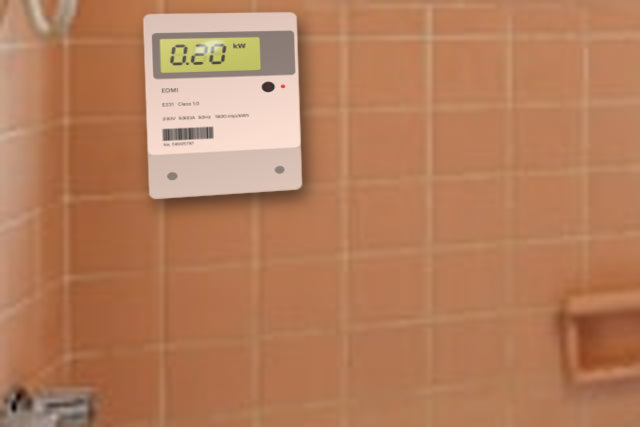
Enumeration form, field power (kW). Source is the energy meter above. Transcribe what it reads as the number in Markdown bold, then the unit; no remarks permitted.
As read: **0.20** kW
